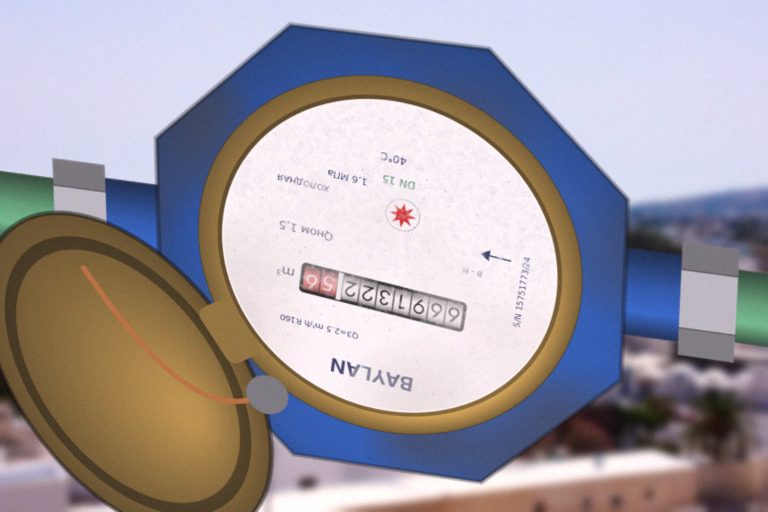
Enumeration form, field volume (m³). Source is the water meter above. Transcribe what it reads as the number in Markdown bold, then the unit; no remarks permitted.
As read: **6691322.56** m³
